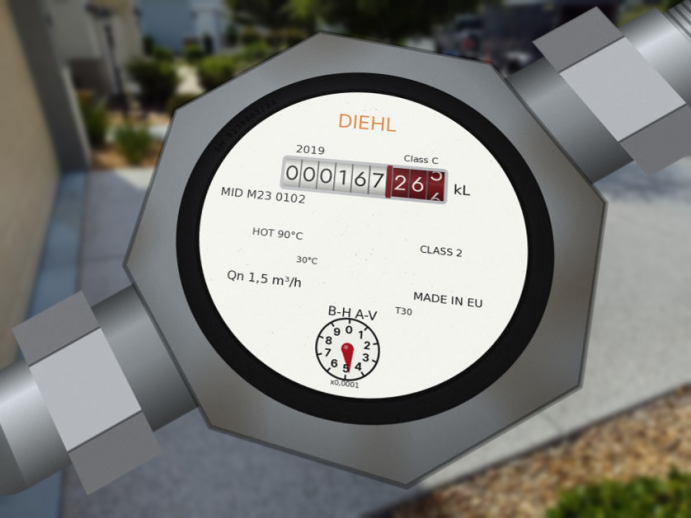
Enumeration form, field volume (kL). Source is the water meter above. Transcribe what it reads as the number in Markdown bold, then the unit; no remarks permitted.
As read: **167.2654** kL
